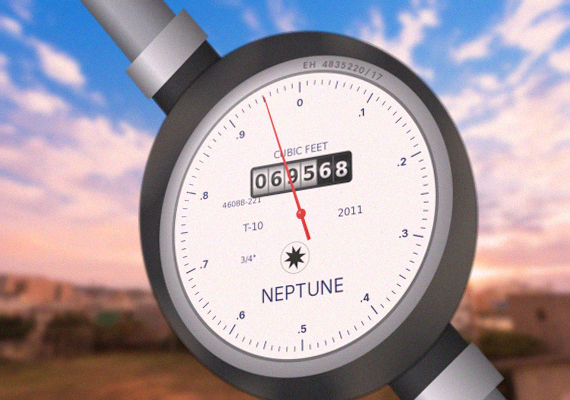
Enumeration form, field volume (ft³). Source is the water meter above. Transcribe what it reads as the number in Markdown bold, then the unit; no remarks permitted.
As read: **69567.95** ft³
